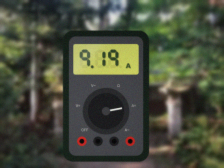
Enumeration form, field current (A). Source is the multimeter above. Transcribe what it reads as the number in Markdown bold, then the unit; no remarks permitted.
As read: **9.19** A
